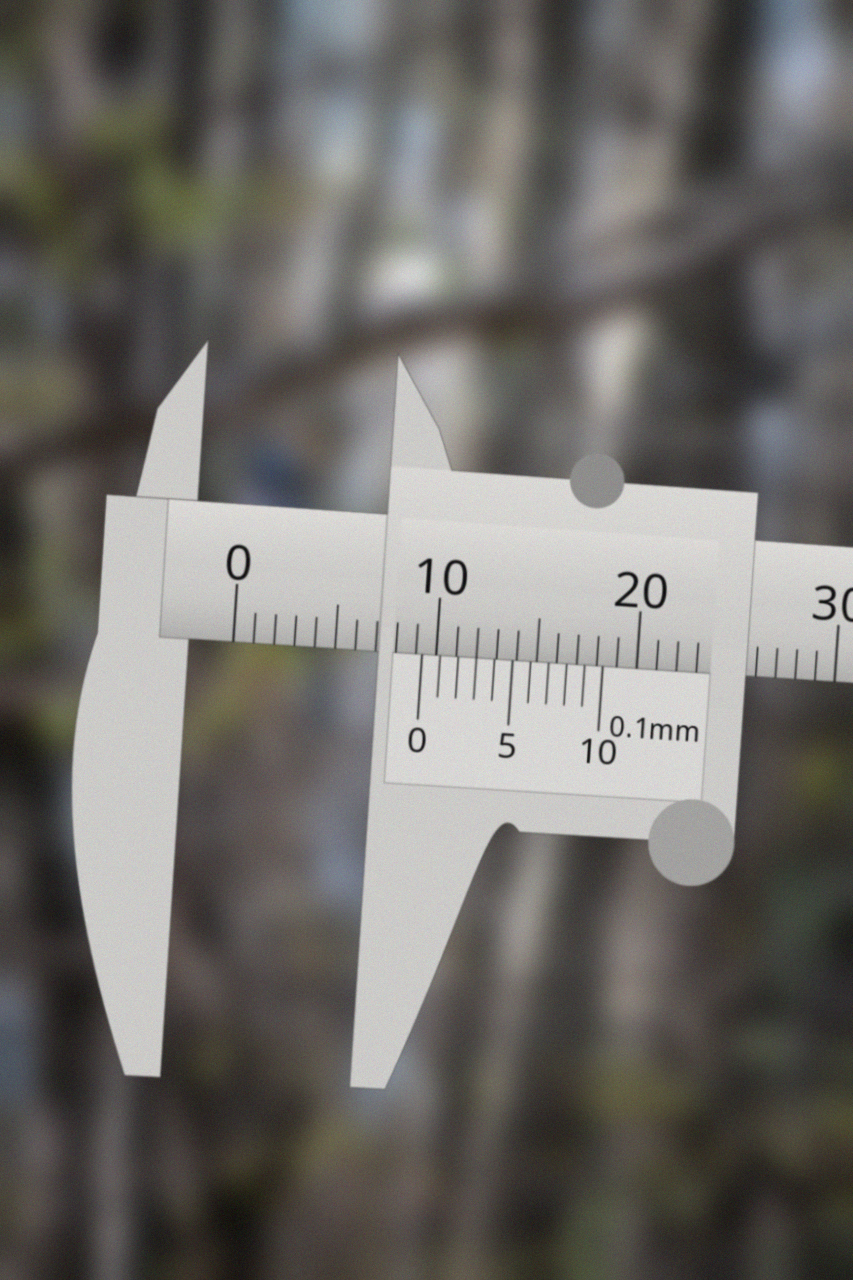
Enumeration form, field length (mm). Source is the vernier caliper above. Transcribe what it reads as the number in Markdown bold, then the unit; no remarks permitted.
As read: **9.3** mm
